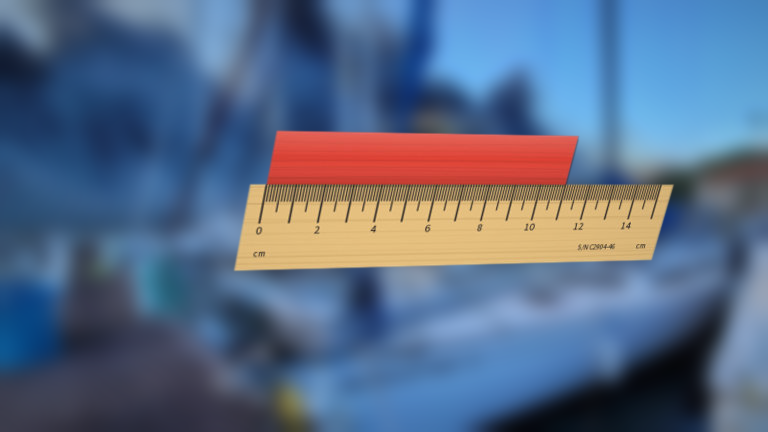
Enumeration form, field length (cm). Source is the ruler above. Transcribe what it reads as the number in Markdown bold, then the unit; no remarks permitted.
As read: **11** cm
